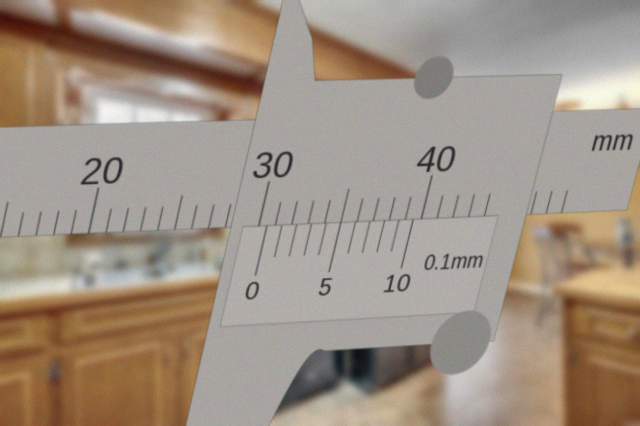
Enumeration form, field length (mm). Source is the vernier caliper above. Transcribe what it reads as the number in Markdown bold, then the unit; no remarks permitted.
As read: **30.5** mm
